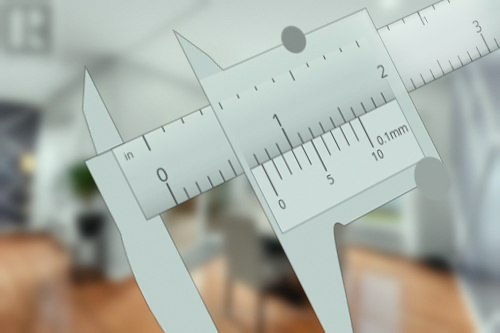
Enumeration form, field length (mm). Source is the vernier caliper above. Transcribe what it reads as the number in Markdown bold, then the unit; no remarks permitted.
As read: **7.2** mm
